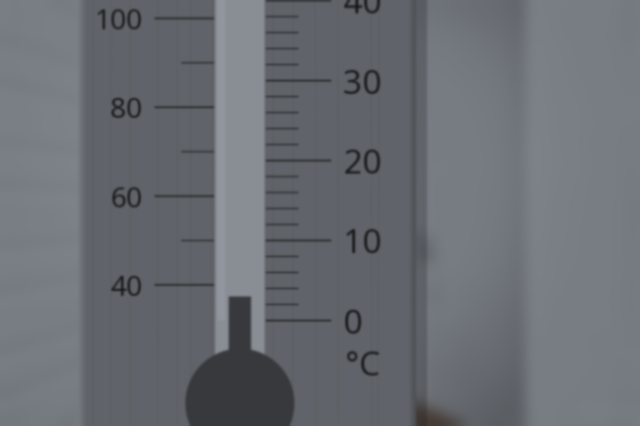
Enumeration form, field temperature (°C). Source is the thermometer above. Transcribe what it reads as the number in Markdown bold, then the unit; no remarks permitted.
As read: **3** °C
